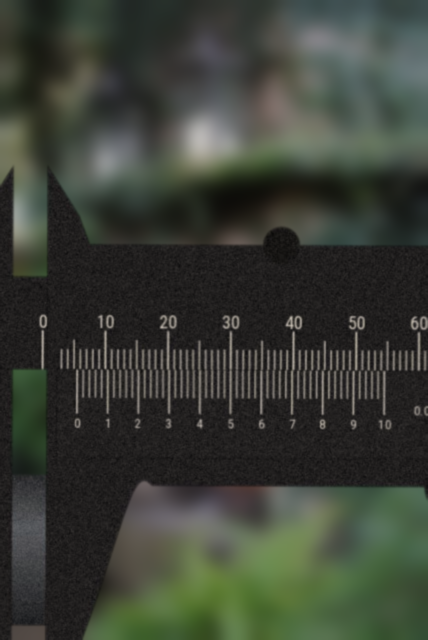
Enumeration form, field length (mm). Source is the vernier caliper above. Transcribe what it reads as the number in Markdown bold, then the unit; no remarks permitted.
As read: **5.5** mm
